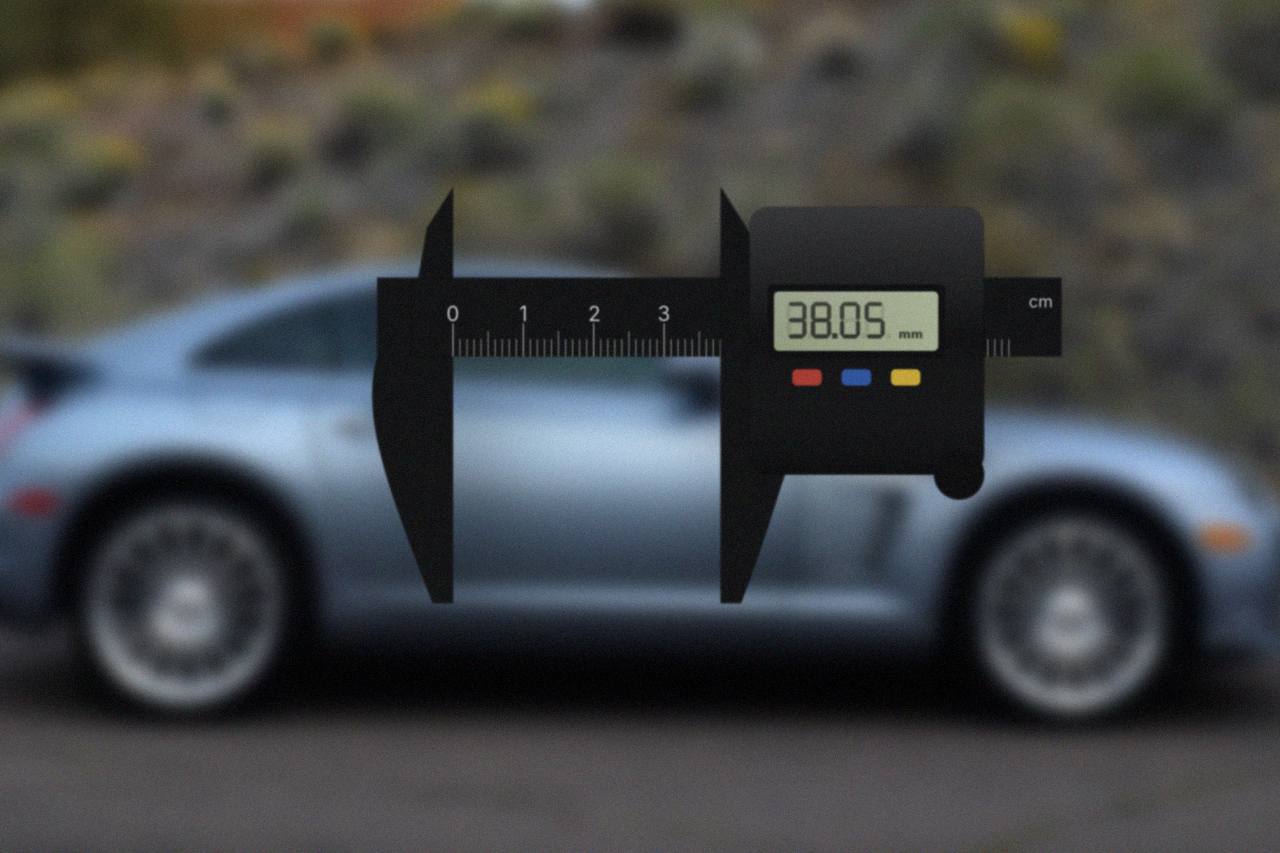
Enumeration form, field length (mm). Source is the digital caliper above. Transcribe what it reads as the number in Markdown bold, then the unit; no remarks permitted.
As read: **38.05** mm
